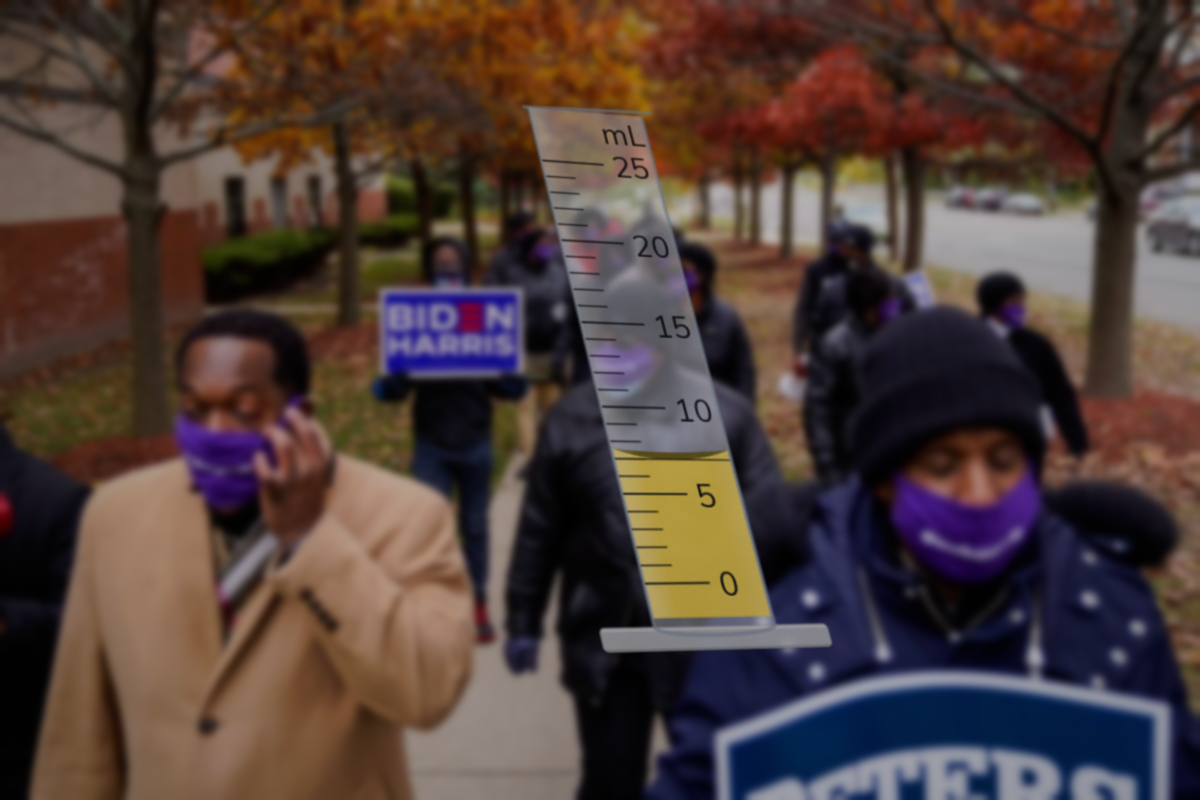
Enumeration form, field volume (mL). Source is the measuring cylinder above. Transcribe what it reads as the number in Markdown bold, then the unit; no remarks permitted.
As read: **7** mL
